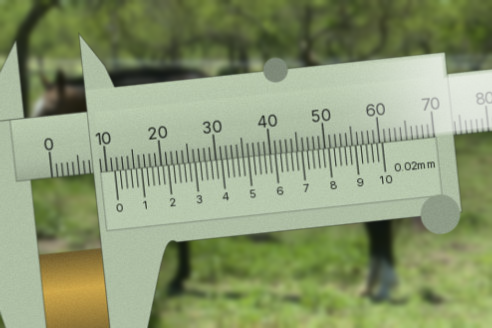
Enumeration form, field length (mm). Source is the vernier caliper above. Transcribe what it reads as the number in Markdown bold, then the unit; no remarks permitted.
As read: **11.5** mm
